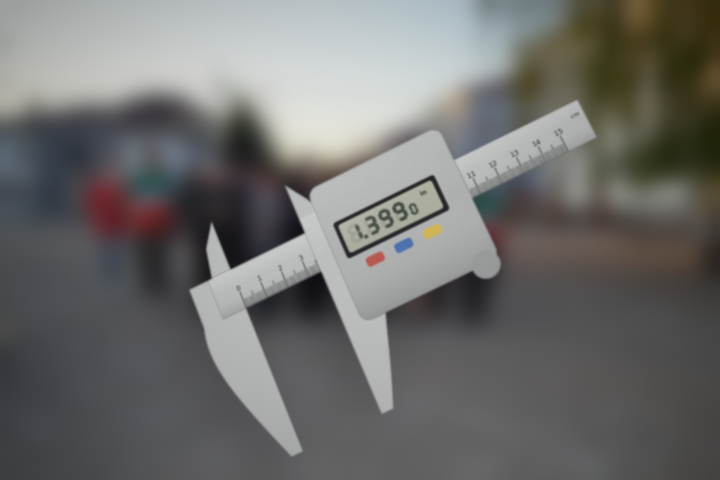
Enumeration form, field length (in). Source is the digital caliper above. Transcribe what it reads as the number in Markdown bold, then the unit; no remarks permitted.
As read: **1.3990** in
